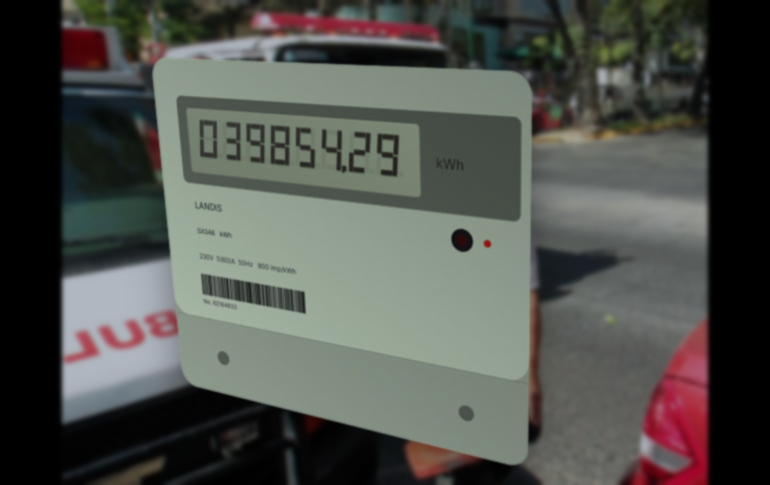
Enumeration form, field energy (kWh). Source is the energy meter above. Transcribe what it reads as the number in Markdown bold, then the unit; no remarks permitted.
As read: **39854.29** kWh
